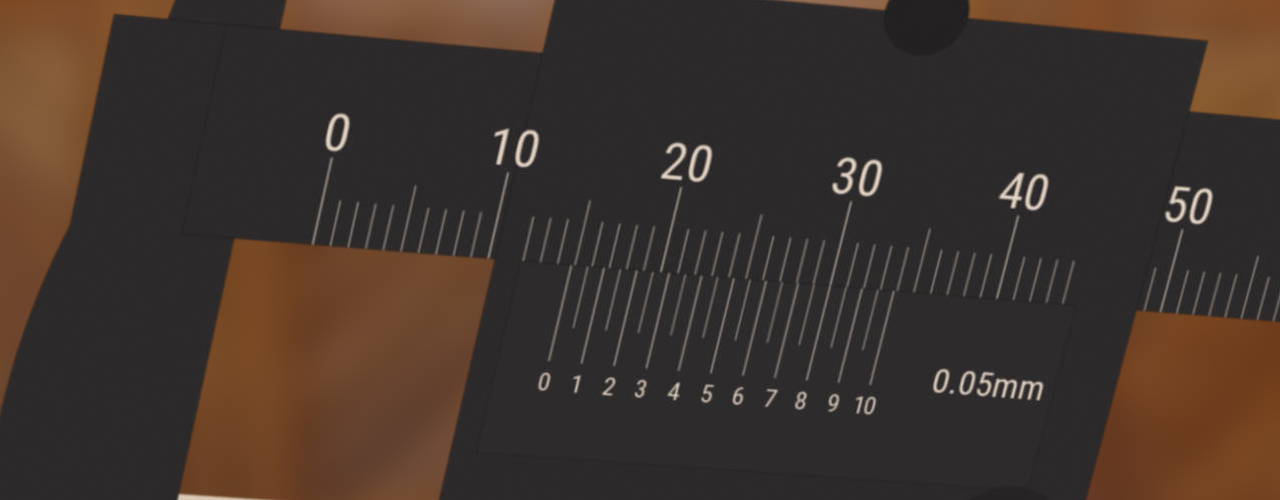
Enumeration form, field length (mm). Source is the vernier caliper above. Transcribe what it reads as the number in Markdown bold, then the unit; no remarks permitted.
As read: **14.8** mm
